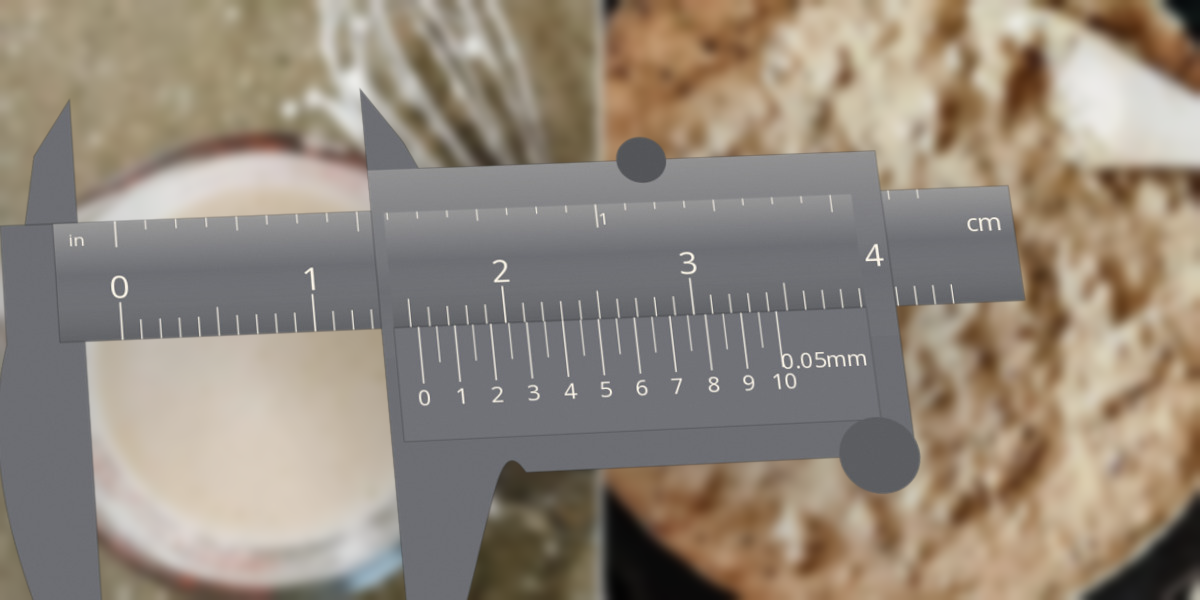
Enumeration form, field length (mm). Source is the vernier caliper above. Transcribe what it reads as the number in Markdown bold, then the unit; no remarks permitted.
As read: **15.4** mm
